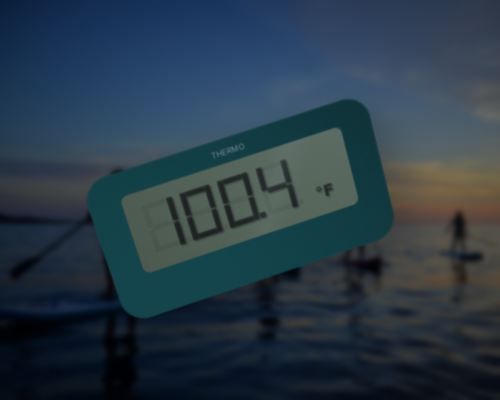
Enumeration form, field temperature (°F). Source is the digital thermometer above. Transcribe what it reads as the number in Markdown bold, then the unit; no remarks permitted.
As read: **100.4** °F
